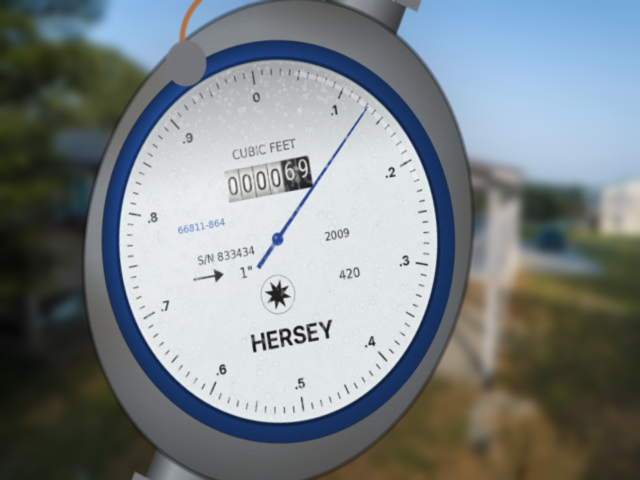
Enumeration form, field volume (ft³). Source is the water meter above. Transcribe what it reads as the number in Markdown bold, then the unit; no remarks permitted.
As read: **69.13** ft³
